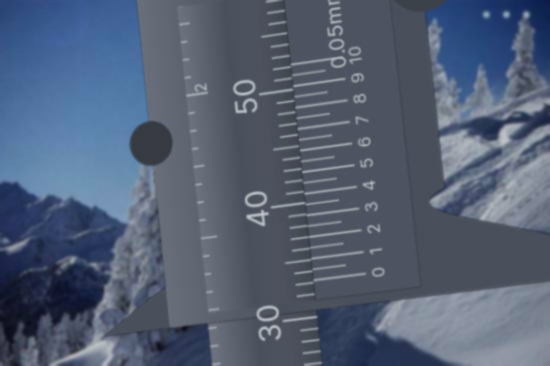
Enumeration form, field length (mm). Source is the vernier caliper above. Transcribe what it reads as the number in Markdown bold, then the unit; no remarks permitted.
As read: **33.2** mm
